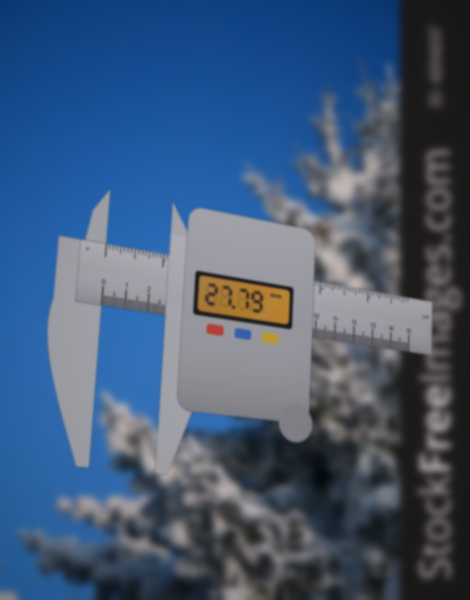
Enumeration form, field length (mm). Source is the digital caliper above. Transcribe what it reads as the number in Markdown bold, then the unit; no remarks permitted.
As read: **27.79** mm
